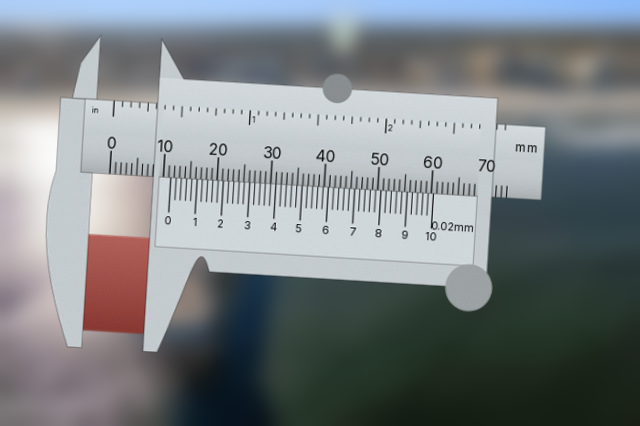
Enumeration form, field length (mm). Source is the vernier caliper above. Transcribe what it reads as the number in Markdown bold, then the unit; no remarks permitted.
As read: **11.4** mm
